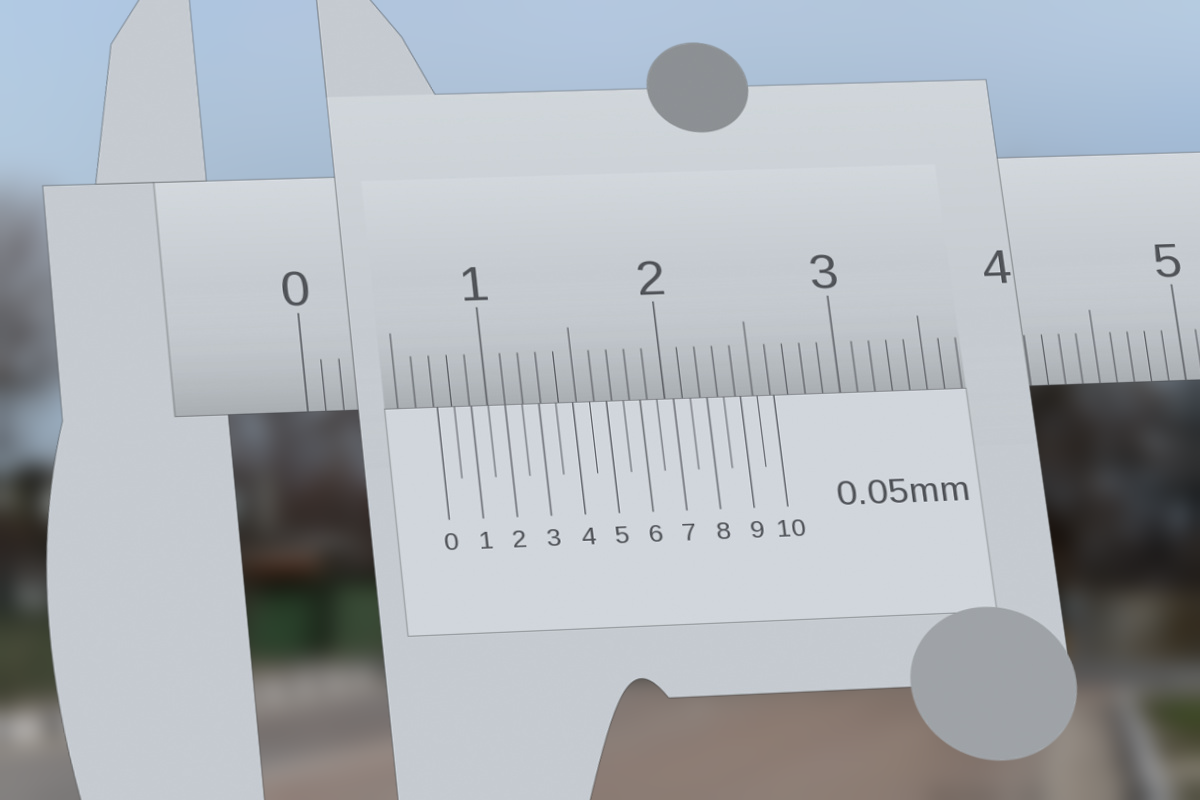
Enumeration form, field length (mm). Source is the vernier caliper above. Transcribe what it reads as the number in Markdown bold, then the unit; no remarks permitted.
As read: **7.2** mm
